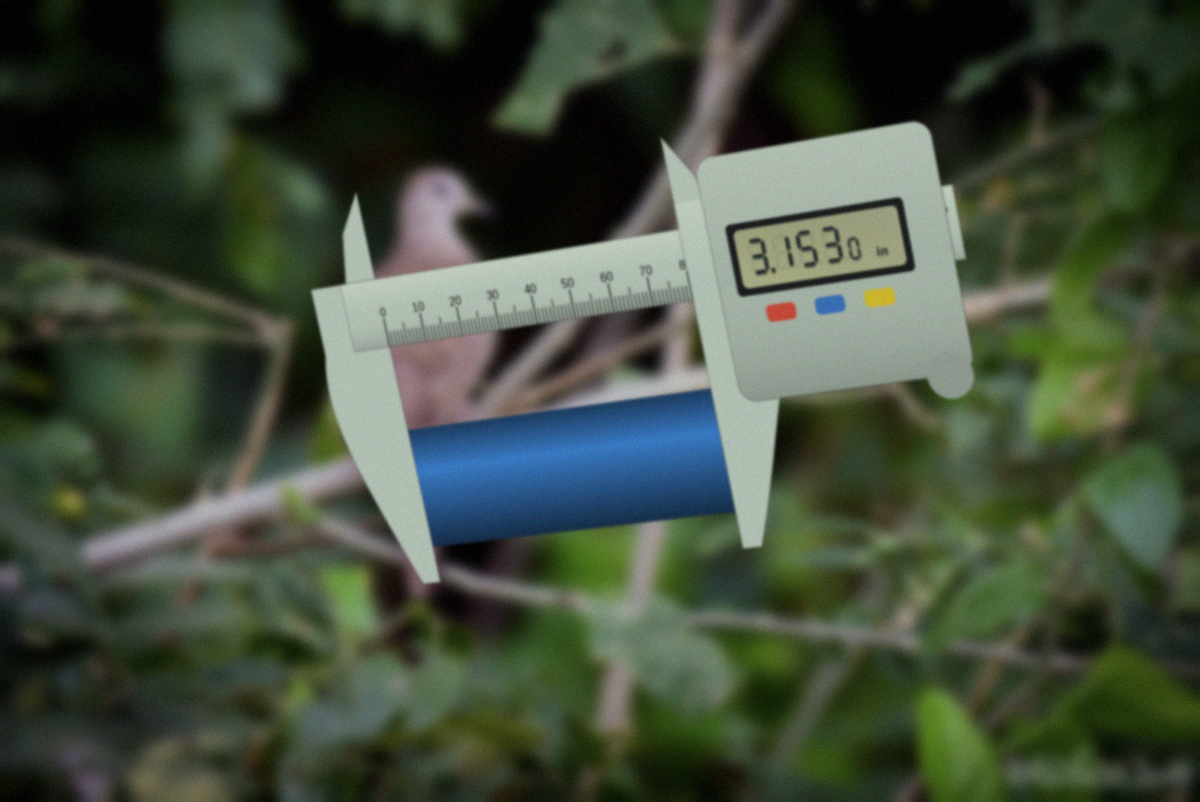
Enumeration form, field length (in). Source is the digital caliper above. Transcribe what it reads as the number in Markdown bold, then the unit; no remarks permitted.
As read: **3.1530** in
